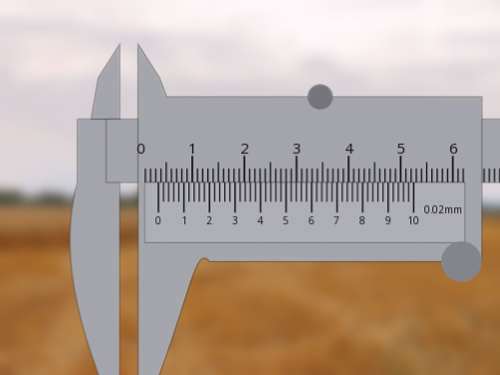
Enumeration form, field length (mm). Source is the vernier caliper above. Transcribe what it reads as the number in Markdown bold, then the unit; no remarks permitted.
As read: **3.5** mm
